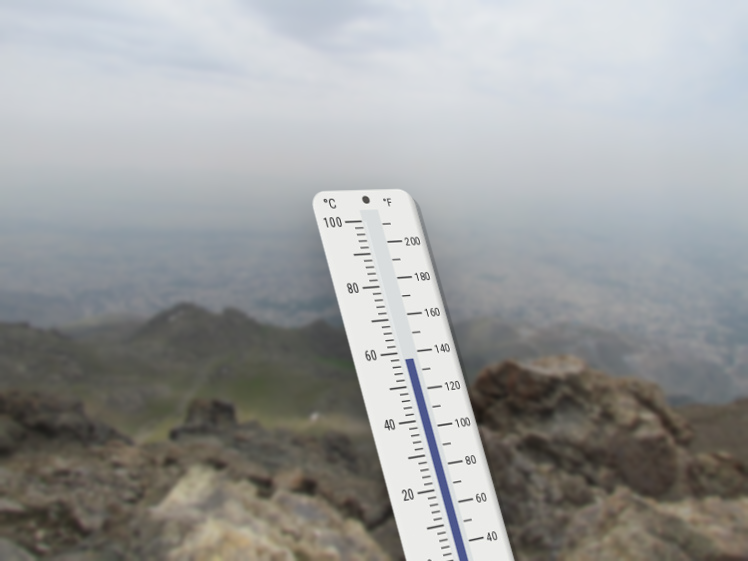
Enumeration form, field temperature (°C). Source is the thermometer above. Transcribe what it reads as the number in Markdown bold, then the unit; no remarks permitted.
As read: **58** °C
